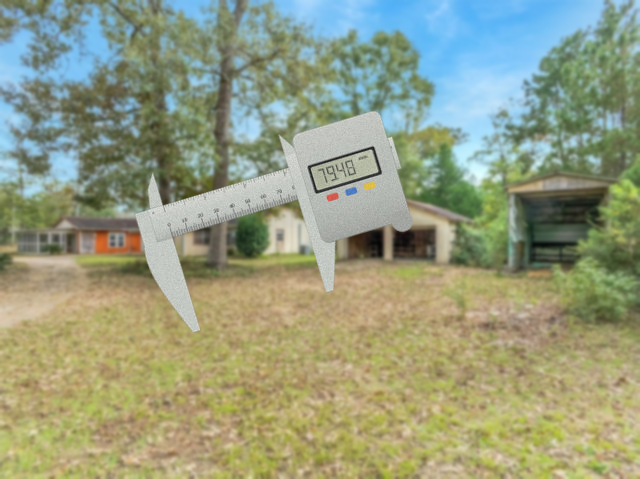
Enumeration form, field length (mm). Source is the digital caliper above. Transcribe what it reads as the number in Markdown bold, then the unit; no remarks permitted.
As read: **79.48** mm
